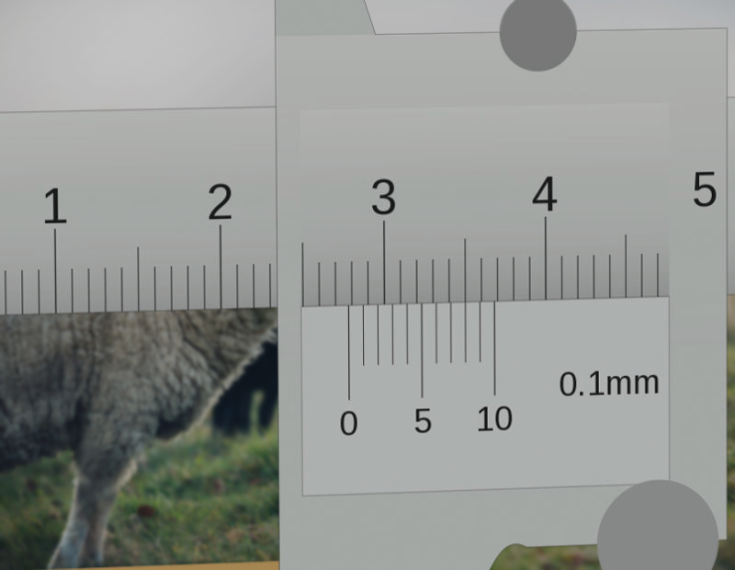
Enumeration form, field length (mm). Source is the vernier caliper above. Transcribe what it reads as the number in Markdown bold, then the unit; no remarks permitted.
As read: **27.8** mm
